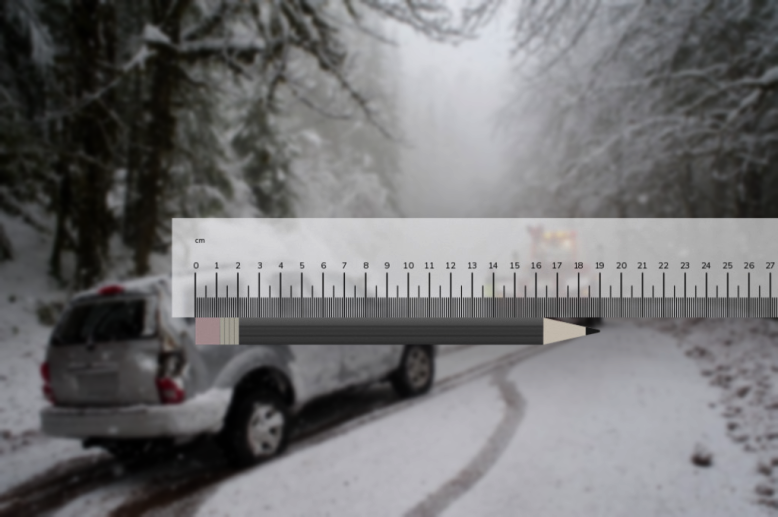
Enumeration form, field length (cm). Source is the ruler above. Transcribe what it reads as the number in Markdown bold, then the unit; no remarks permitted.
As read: **19** cm
